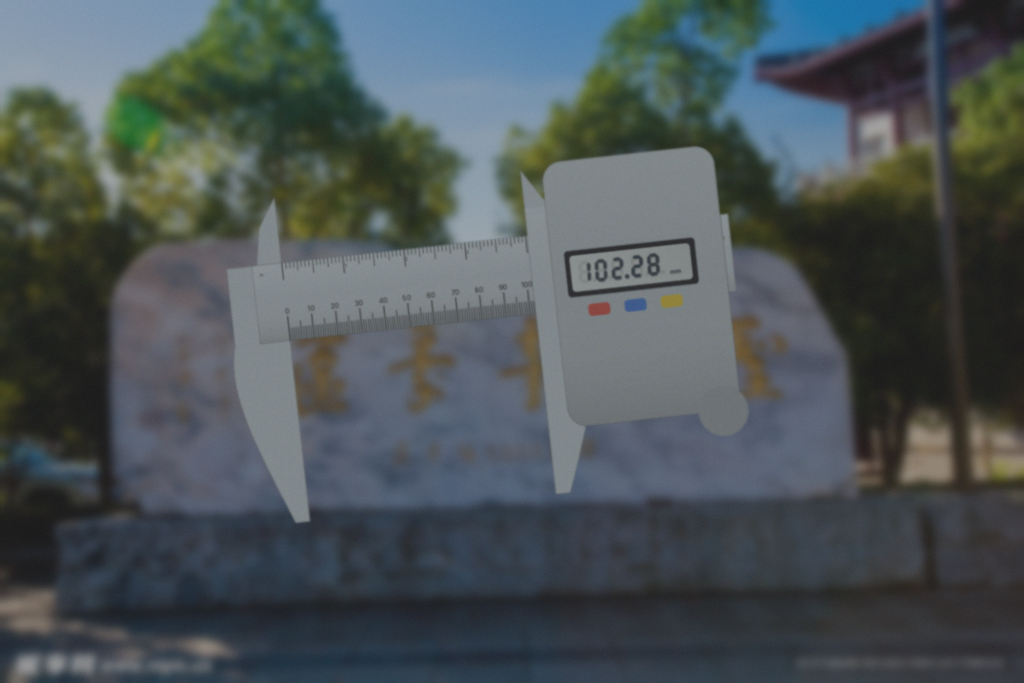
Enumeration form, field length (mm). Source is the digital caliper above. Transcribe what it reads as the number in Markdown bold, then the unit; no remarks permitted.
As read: **102.28** mm
